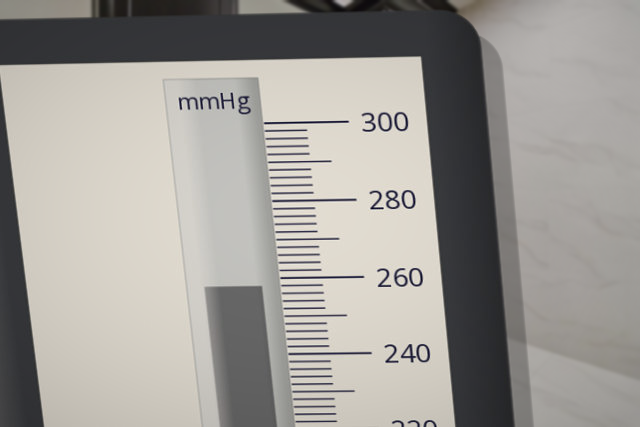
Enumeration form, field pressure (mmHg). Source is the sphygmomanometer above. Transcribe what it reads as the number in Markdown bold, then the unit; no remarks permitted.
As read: **258** mmHg
